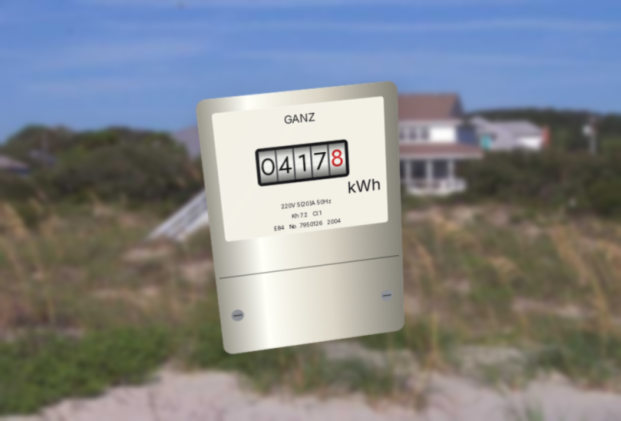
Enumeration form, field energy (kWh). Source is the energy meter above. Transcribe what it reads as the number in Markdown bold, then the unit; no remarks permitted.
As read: **417.8** kWh
